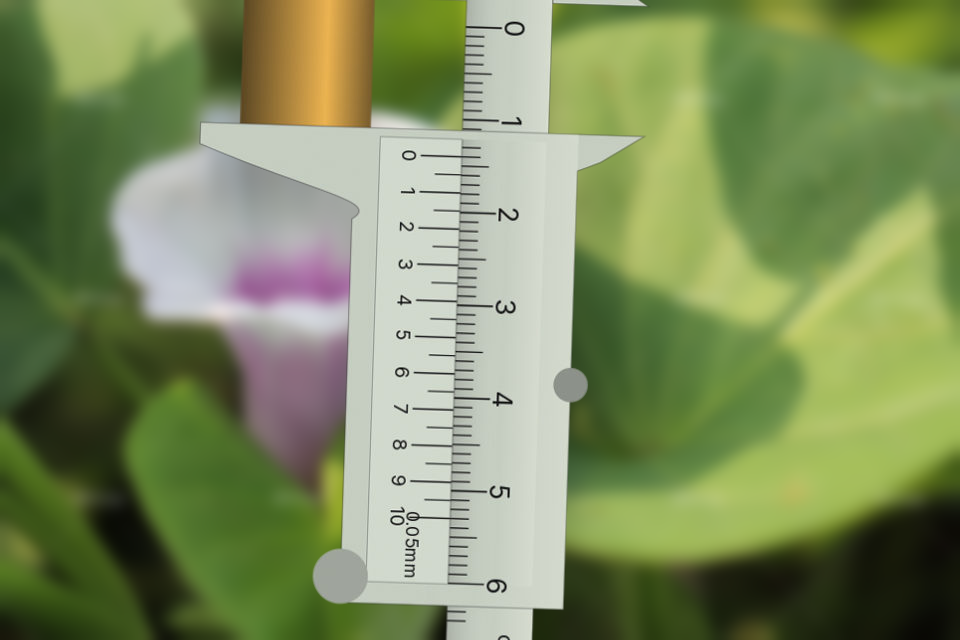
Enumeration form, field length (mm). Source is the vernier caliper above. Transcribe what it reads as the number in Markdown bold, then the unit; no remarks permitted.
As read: **14.0** mm
